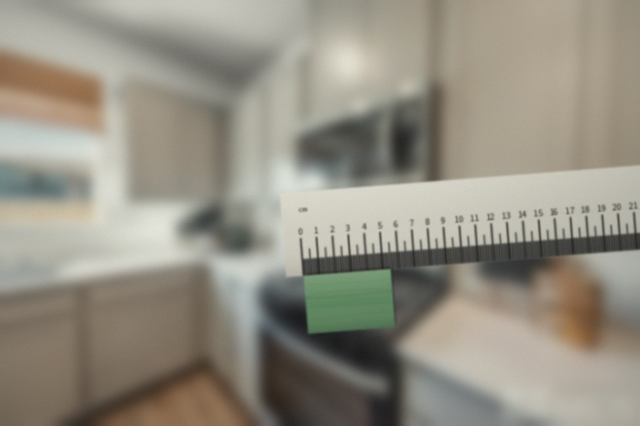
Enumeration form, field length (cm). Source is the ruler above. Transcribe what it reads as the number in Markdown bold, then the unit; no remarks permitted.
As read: **5.5** cm
